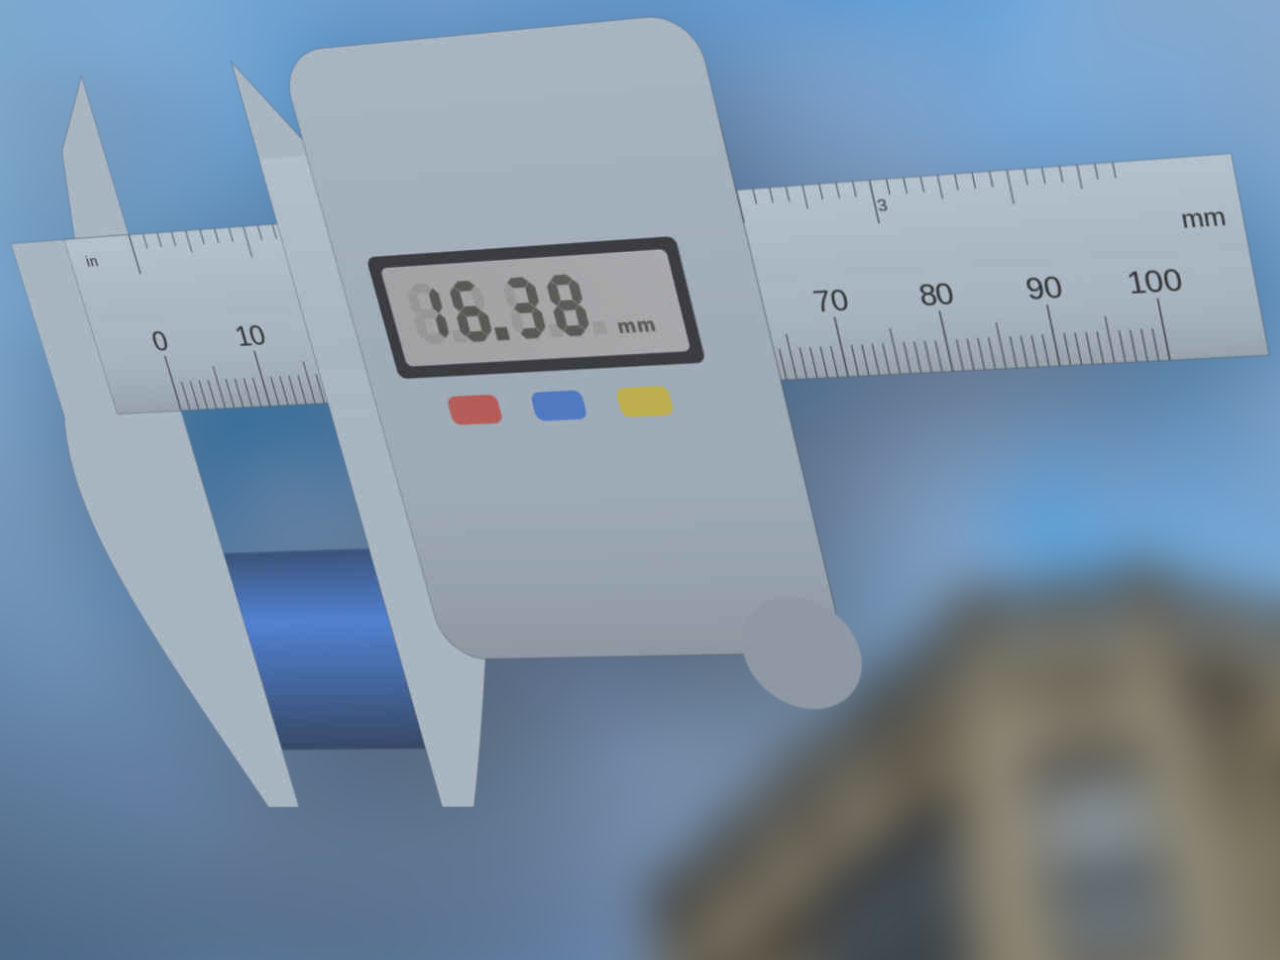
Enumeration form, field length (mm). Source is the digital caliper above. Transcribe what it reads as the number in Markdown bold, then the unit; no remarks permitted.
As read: **16.38** mm
